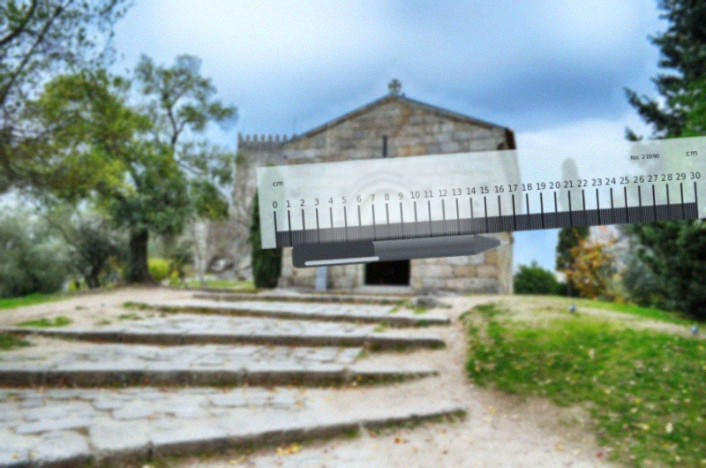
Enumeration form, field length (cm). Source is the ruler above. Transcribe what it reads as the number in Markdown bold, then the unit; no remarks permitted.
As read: **15.5** cm
